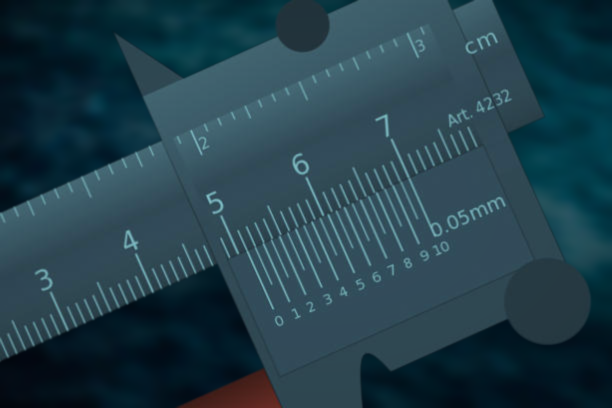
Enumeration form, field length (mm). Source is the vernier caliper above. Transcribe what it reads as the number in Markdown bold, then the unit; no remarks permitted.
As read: **51.0** mm
